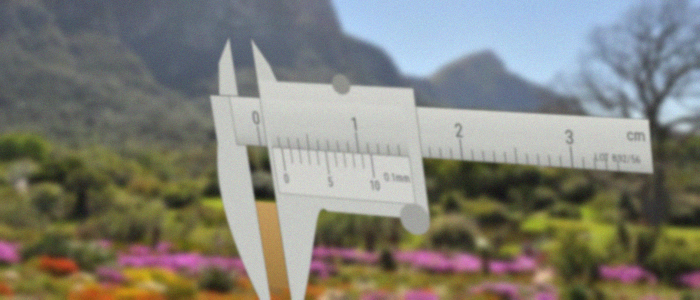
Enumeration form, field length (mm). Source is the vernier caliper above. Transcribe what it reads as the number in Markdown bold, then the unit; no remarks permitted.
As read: **2.2** mm
